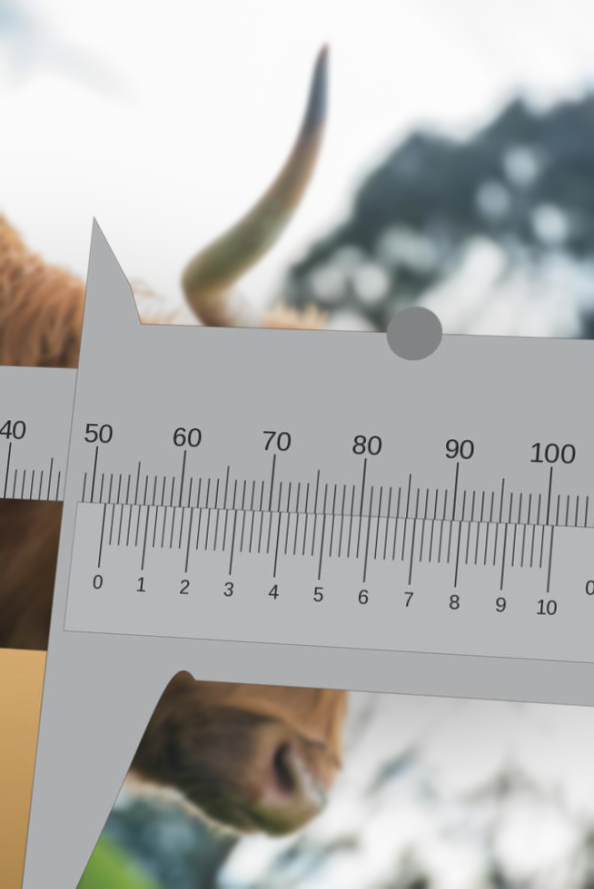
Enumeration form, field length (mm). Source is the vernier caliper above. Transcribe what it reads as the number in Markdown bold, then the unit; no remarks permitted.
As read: **51.6** mm
